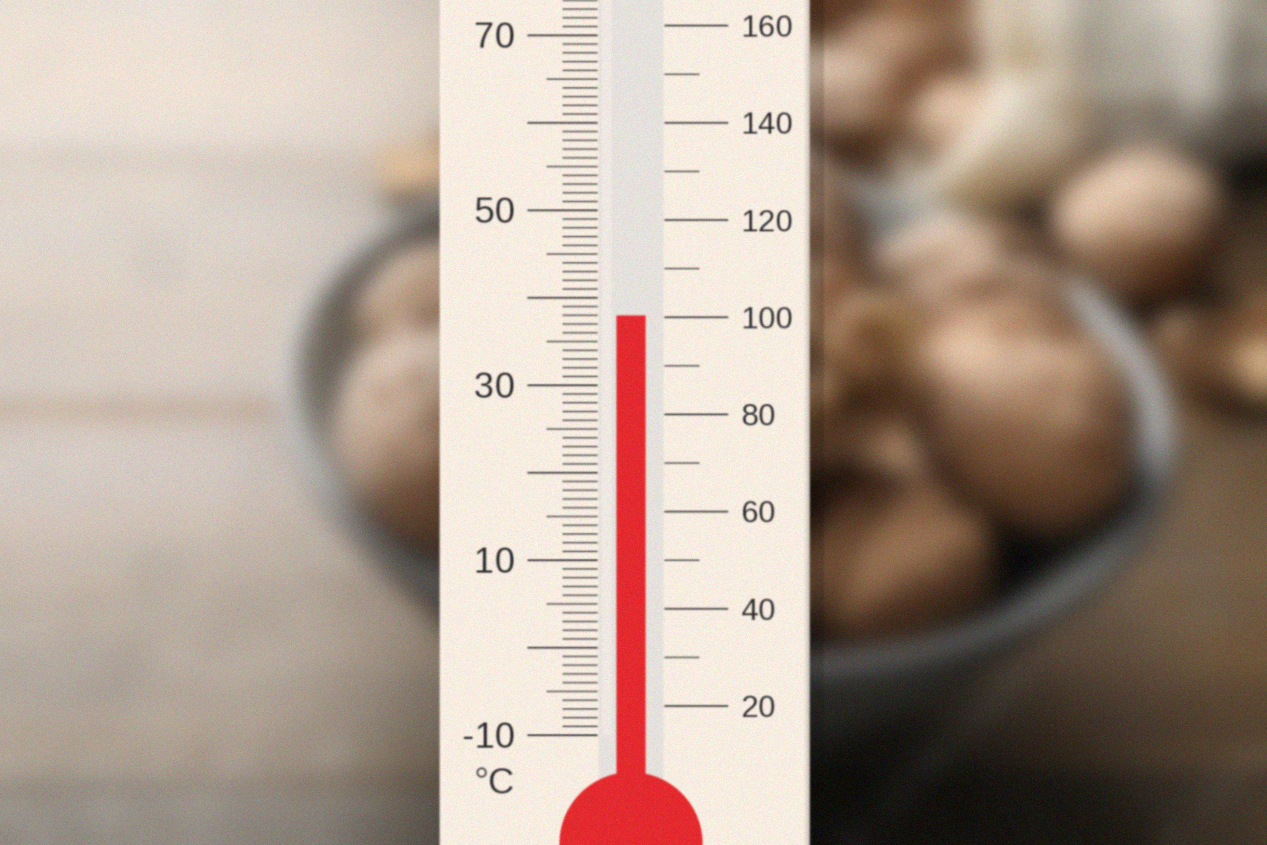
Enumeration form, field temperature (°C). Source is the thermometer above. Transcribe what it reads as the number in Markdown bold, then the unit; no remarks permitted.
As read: **38** °C
